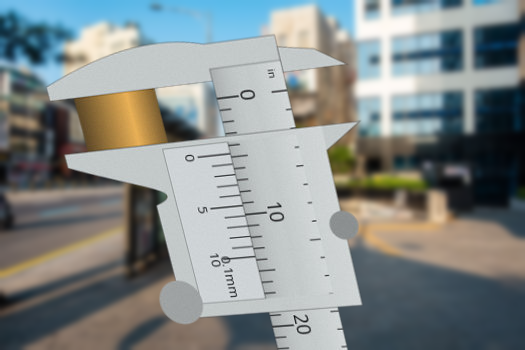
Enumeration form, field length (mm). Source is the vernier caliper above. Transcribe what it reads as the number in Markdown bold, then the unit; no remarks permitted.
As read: **4.7** mm
